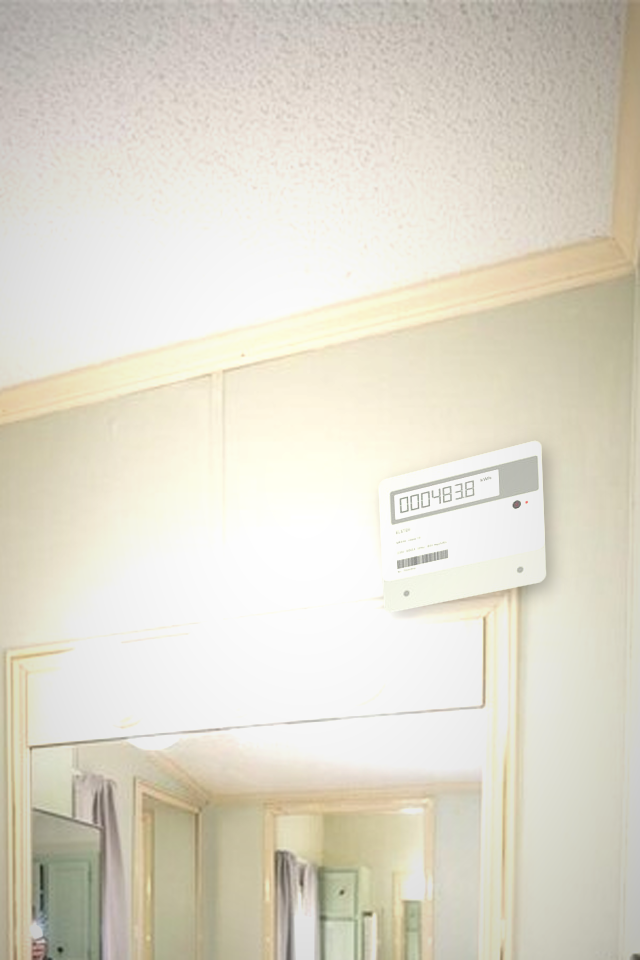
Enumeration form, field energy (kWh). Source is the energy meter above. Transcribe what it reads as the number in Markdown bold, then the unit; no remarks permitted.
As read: **483.8** kWh
